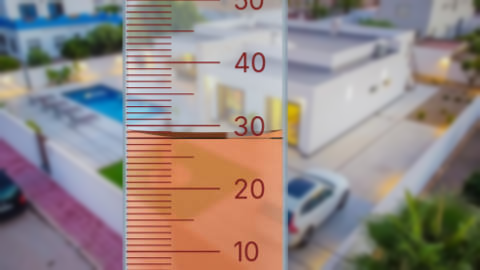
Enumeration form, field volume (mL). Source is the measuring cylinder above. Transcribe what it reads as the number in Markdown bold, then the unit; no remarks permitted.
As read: **28** mL
